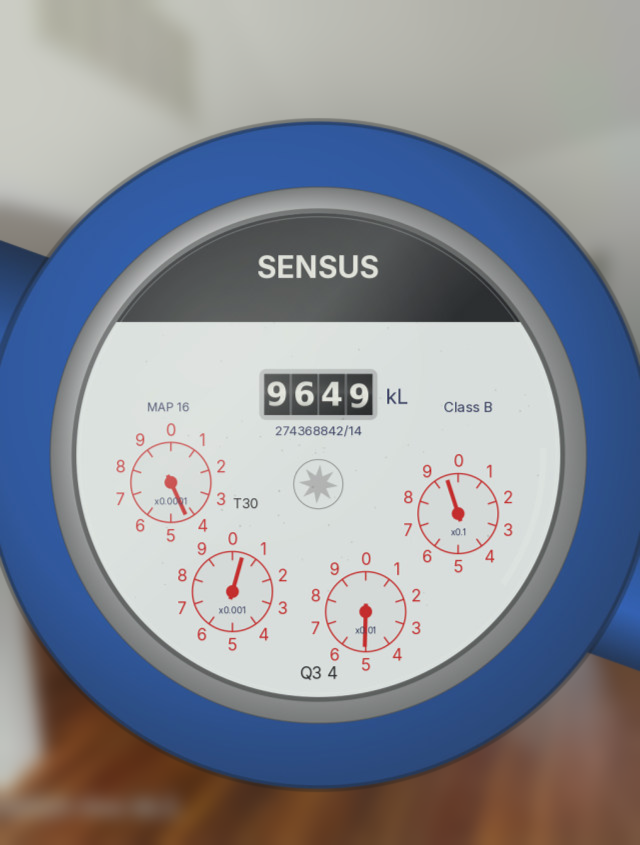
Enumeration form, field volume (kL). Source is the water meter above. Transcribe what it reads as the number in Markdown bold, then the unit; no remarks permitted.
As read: **9648.9504** kL
